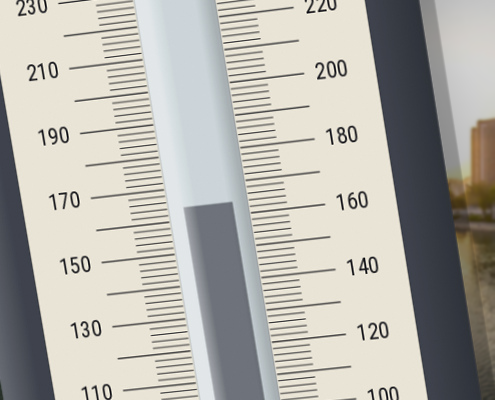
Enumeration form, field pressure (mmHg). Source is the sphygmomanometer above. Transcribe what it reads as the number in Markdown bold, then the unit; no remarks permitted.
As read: **164** mmHg
